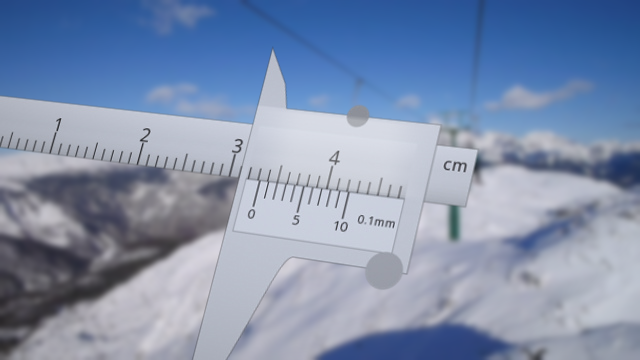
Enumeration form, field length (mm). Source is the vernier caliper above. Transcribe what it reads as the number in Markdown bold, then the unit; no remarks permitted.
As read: **33.2** mm
